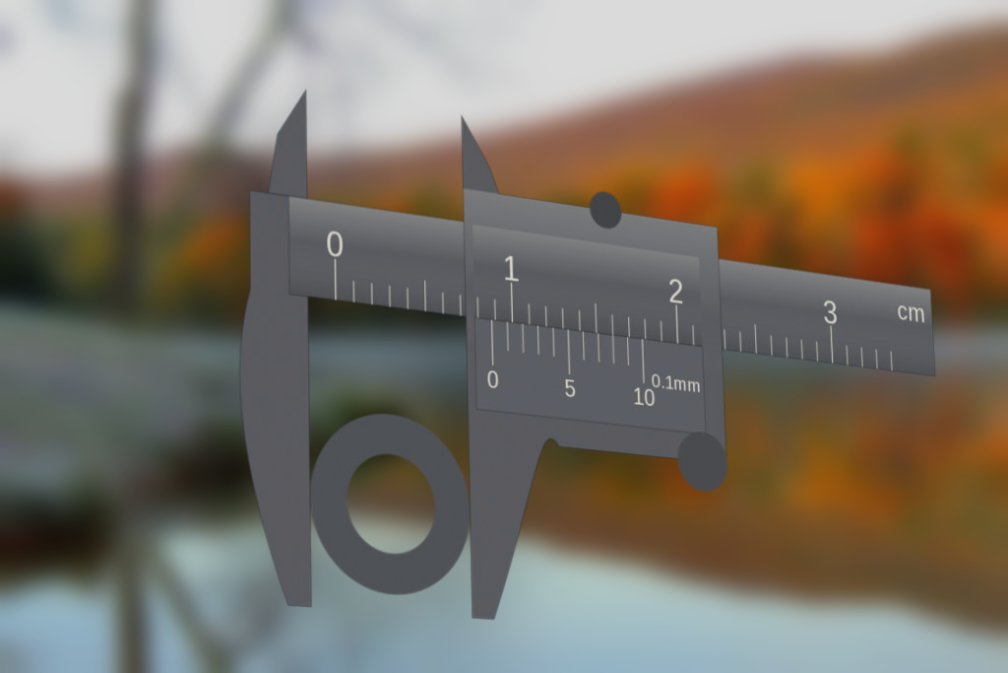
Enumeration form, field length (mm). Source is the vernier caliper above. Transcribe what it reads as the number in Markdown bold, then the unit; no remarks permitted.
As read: **8.8** mm
